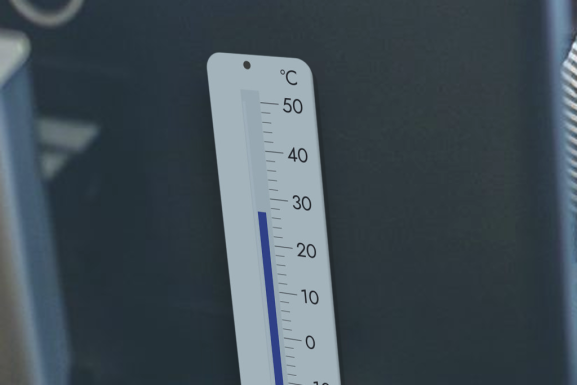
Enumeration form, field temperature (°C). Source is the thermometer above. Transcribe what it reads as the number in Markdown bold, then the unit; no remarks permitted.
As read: **27** °C
